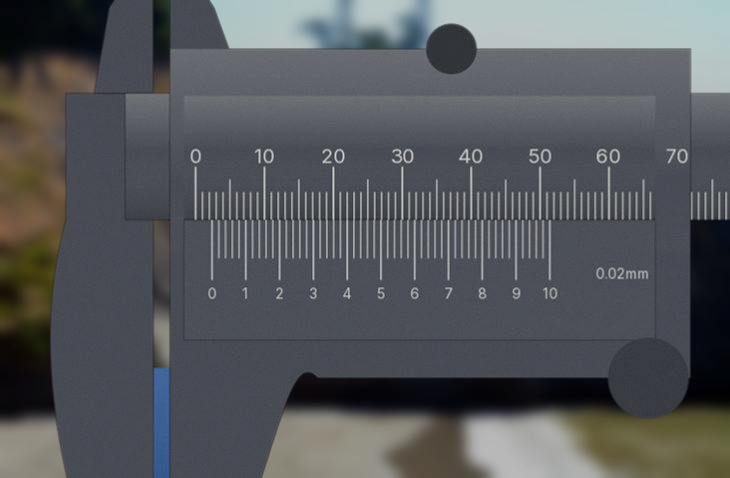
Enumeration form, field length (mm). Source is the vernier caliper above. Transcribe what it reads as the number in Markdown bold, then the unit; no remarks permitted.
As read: **2.4** mm
